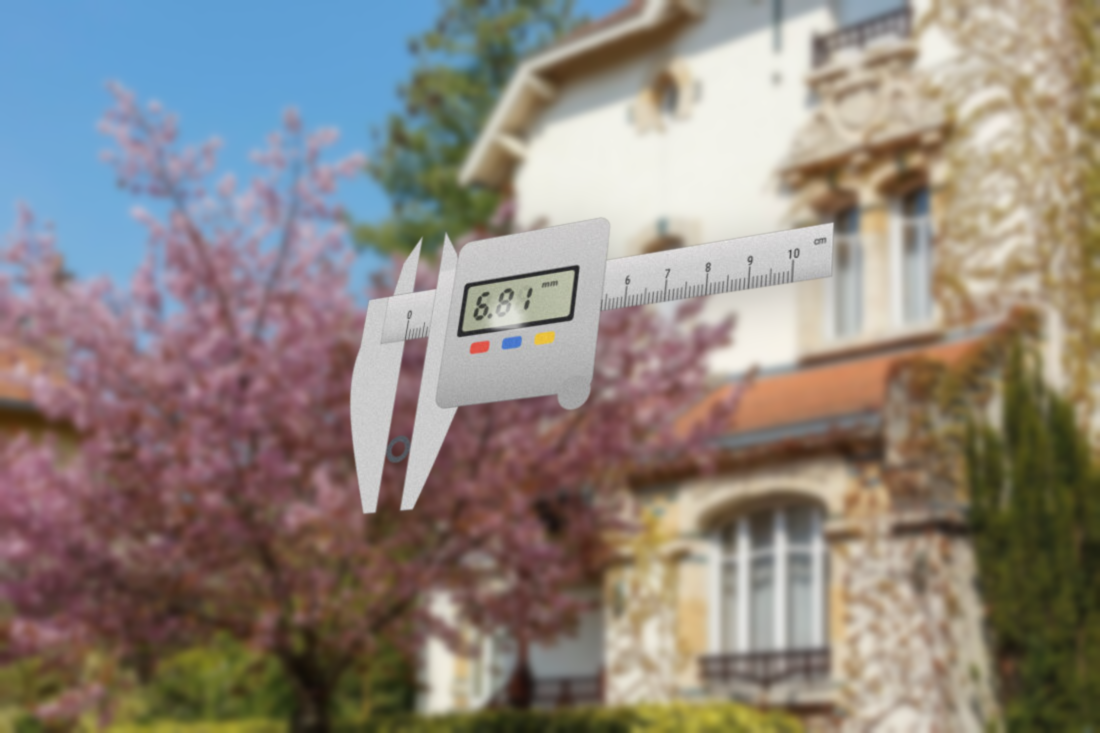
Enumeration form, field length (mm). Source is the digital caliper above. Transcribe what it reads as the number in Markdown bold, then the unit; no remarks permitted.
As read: **6.81** mm
